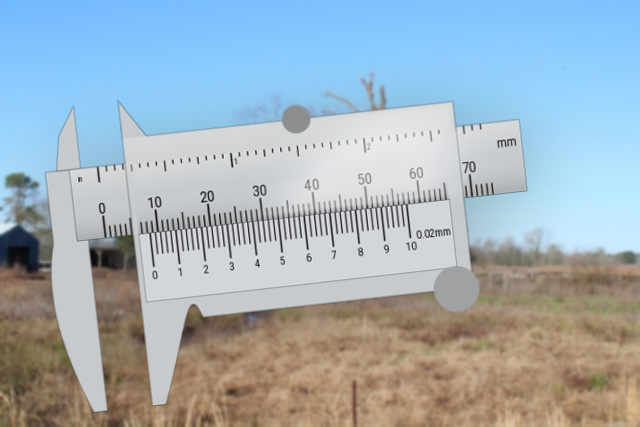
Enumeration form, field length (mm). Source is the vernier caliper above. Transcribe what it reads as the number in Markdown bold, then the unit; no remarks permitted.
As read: **8.5** mm
